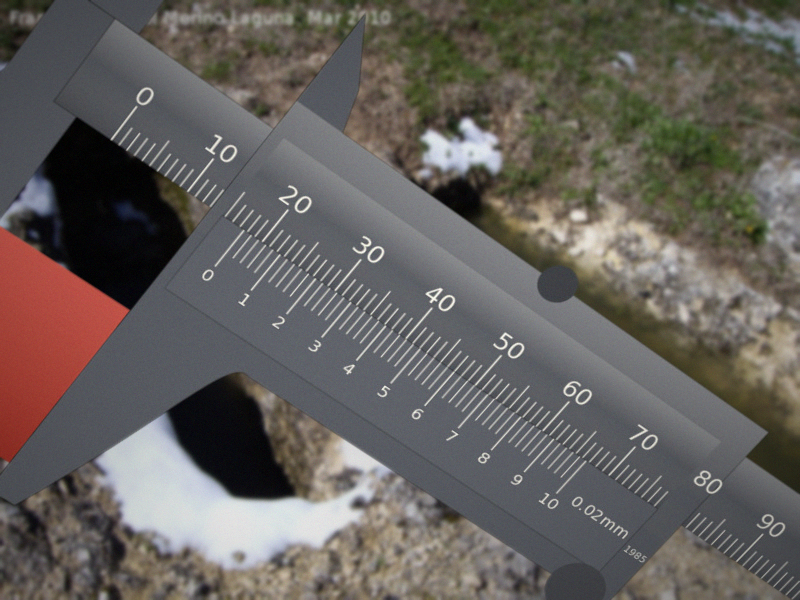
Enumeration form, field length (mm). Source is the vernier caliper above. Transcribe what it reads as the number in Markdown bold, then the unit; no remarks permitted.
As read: **17.6** mm
